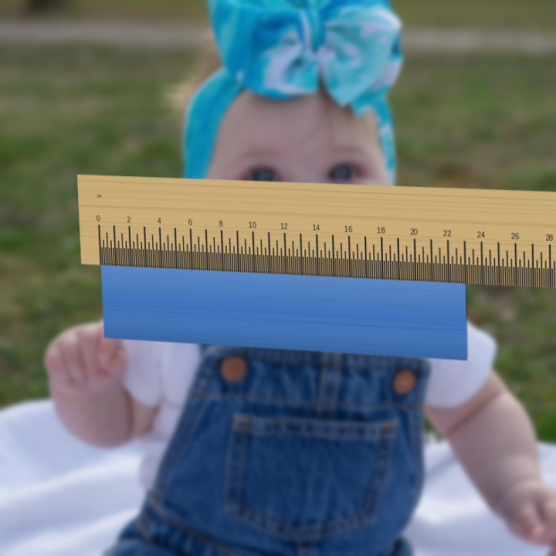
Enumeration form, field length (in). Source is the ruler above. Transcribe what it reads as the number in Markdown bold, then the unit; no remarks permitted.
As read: **23** in
